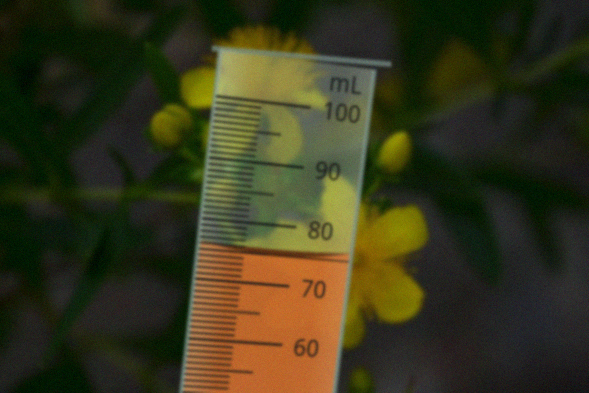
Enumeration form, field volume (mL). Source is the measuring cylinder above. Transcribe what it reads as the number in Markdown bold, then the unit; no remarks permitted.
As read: **75** mL
